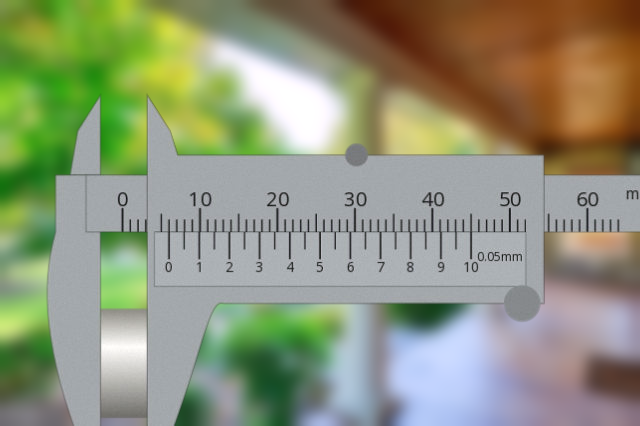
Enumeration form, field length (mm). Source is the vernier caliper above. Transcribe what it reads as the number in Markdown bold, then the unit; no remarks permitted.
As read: **6.0** mm
